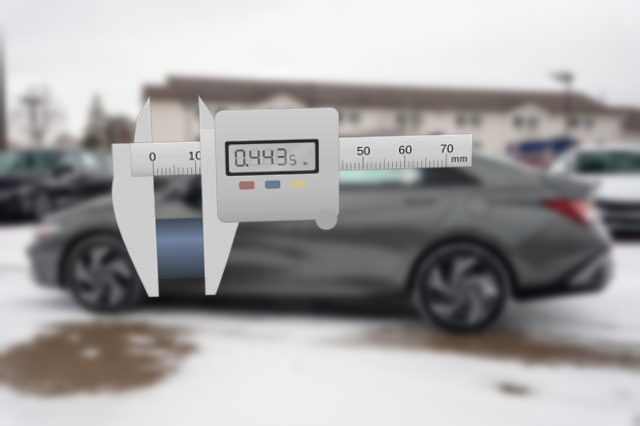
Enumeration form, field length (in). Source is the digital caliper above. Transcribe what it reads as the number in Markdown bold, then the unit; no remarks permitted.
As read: **0.4435** in
